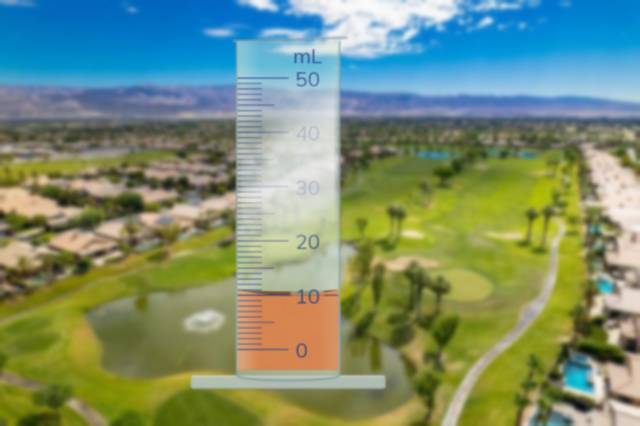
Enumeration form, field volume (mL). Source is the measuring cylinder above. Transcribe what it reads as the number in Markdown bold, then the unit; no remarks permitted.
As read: **10** mL
